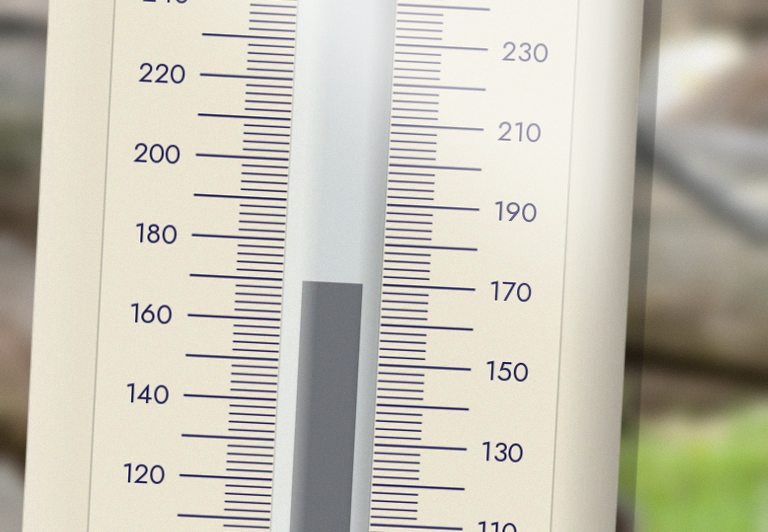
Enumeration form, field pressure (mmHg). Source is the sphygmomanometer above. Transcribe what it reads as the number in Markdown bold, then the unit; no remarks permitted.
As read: **170** mmHg
